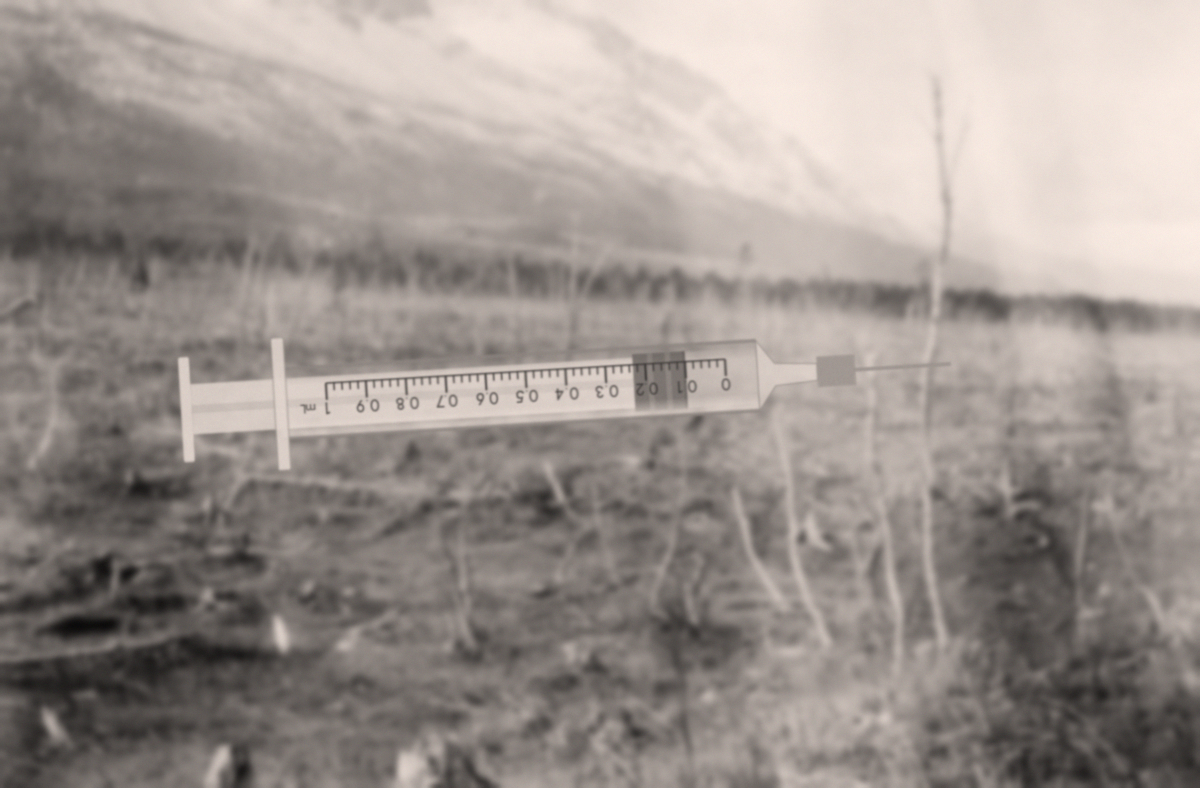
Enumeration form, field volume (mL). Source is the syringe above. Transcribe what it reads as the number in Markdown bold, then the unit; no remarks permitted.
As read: **0.1** mL
